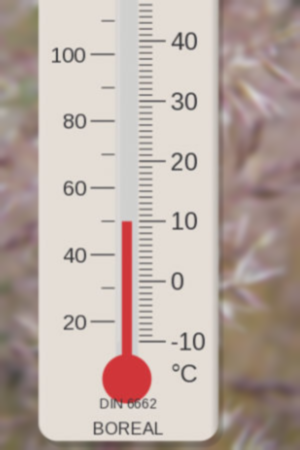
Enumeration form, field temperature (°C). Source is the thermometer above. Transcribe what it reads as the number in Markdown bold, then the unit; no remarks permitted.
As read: **10** °C
